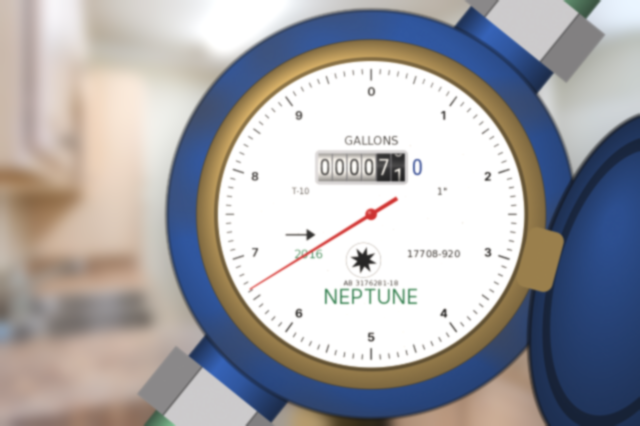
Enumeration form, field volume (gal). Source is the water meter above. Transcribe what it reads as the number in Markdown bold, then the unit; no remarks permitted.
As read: **706.6** gal
